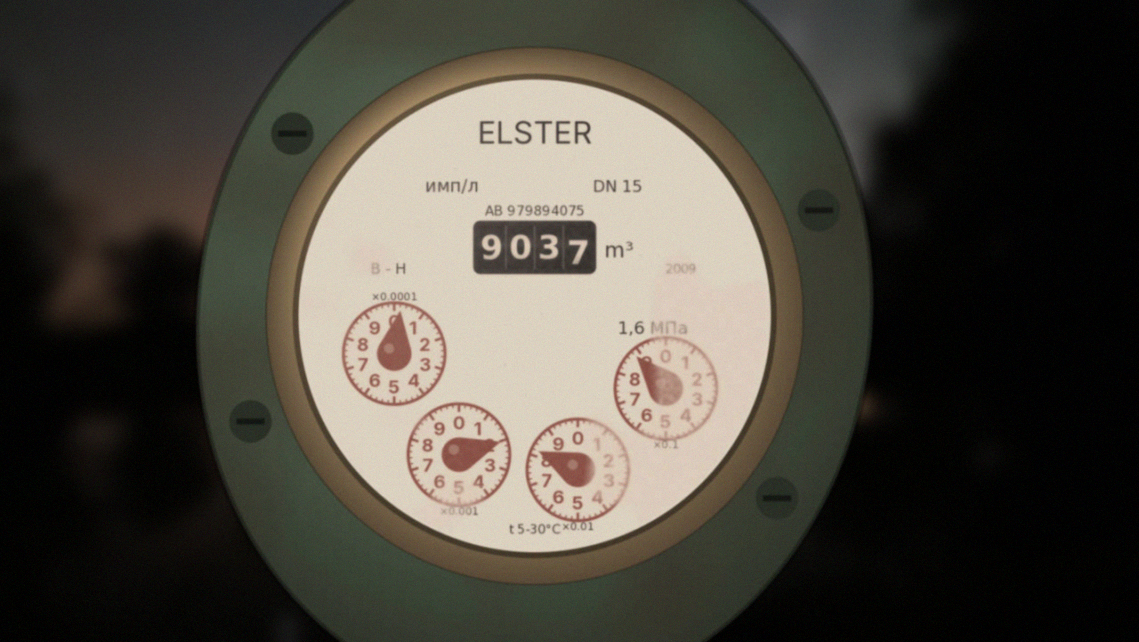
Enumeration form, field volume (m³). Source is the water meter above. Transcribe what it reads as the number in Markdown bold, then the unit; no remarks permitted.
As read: **9036.8820** m³
